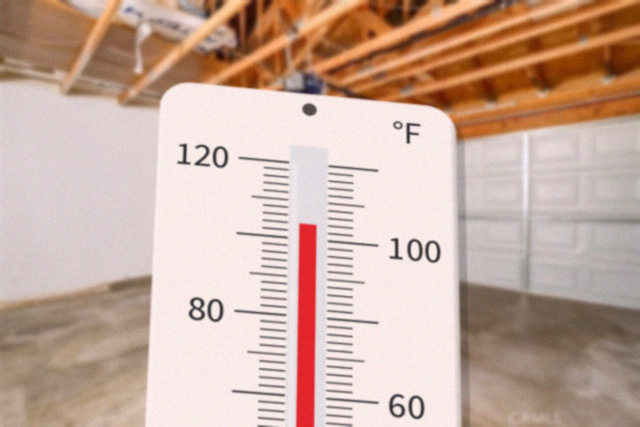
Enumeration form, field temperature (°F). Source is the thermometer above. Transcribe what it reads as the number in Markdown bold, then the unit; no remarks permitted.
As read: **104** °F
